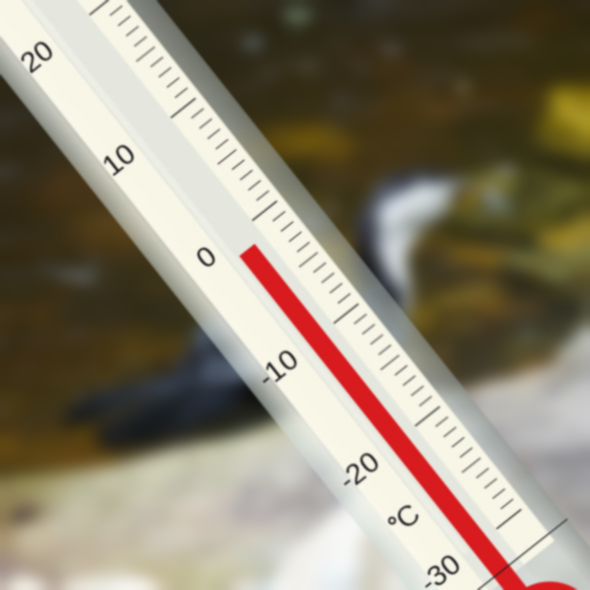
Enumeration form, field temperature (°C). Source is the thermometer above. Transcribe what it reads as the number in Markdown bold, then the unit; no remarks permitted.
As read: **-1.5** °C
